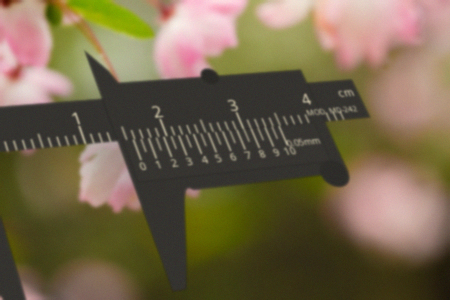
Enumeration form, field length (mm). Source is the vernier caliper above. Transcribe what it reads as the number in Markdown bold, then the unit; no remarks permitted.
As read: **15.8** mm
